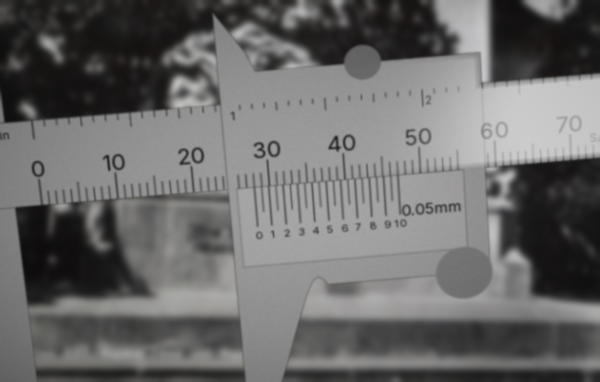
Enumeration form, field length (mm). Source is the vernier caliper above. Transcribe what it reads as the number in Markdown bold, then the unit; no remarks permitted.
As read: **28.0** mm
